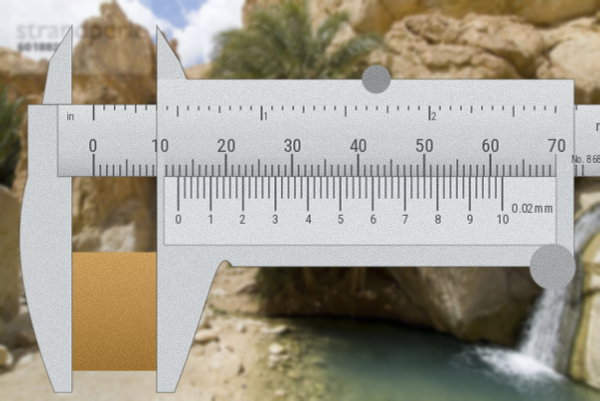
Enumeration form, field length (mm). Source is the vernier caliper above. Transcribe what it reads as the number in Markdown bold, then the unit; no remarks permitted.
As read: **12.8** mm
